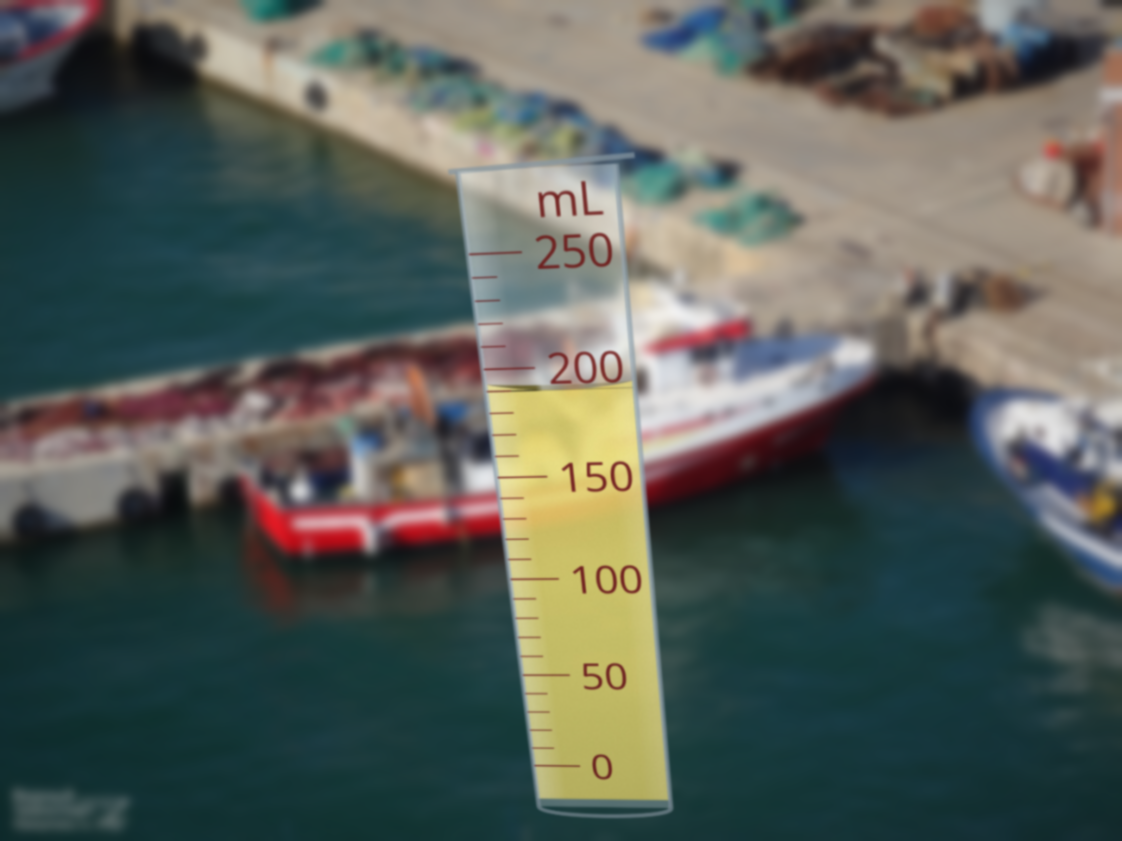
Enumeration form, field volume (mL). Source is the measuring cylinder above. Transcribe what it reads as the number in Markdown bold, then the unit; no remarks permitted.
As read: **190** mL
